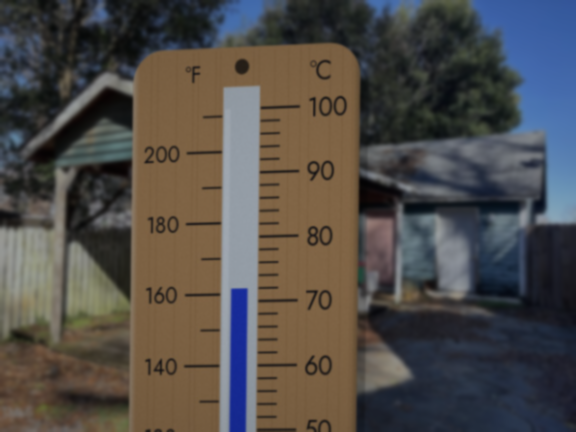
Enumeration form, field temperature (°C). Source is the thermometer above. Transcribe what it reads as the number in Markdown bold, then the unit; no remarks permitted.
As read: **72** °C
